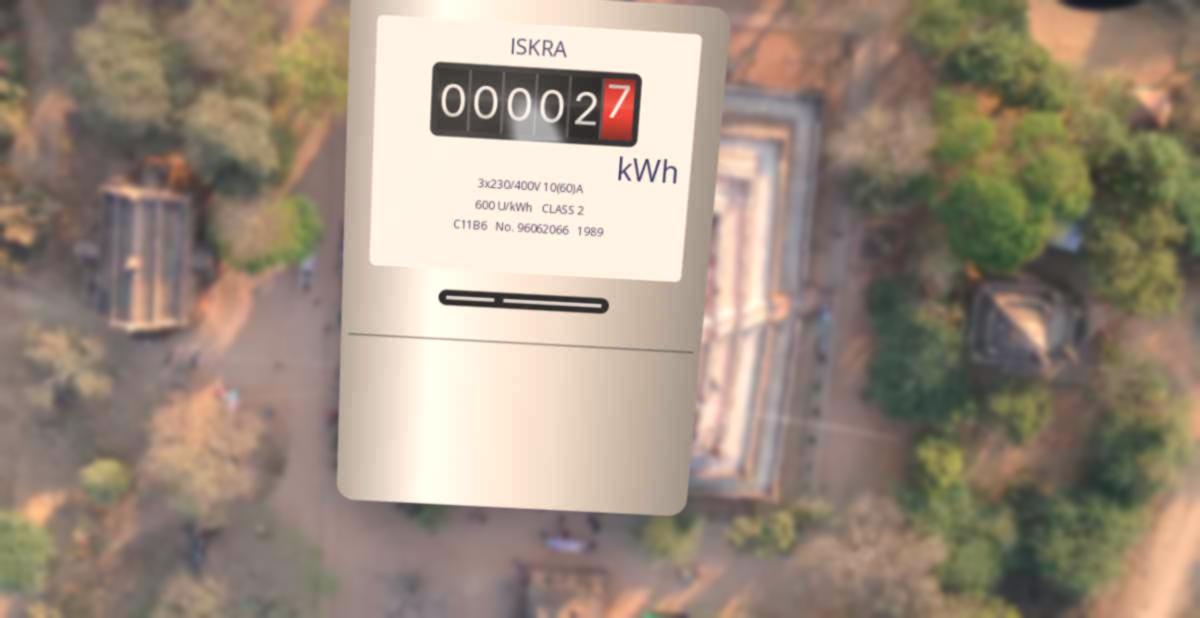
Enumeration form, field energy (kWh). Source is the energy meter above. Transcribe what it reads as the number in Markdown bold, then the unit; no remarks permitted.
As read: **2.7** kWh
